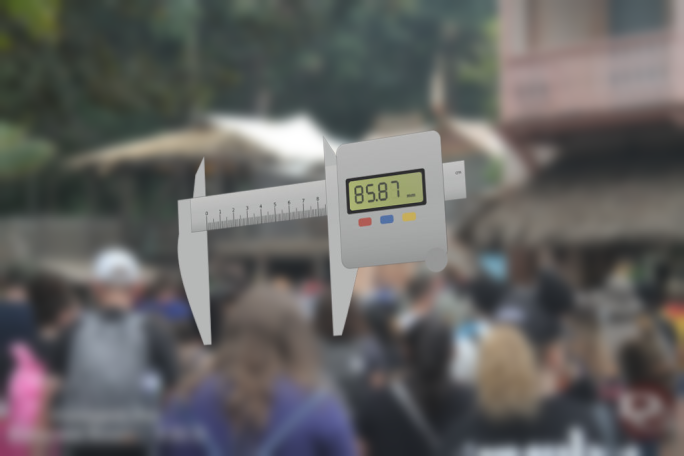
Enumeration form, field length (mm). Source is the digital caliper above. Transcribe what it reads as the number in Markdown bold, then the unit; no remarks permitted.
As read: **85.87** mm
